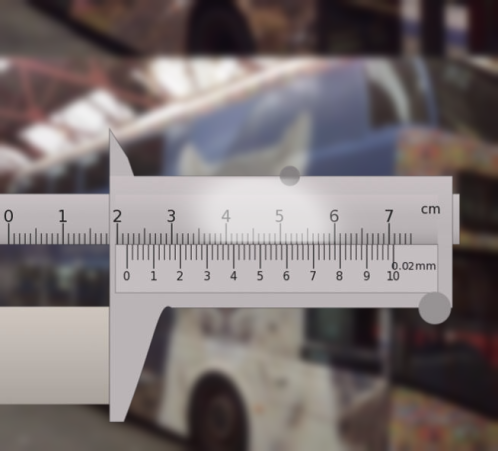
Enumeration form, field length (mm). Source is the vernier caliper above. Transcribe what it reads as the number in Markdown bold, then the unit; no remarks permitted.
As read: **21.8** mm
